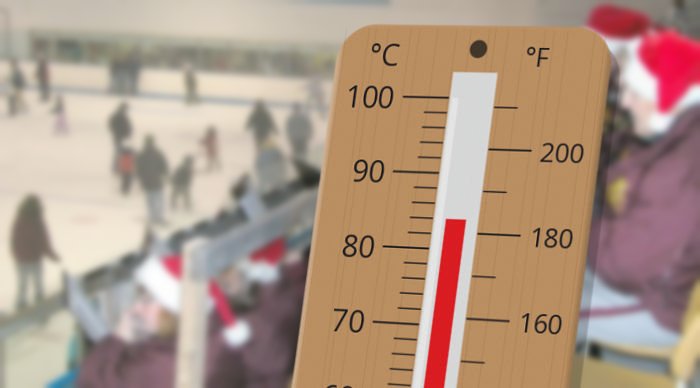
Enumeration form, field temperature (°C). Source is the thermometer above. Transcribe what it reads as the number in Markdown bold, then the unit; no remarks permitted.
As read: **84** °C
